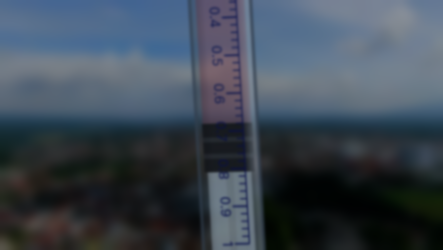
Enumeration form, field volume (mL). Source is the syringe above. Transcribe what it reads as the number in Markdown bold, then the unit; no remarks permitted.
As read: **0.68** mL
